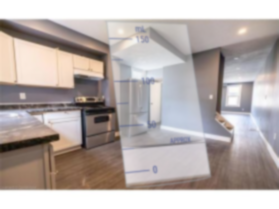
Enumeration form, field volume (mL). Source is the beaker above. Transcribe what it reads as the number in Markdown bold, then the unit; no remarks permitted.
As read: **25** mL
